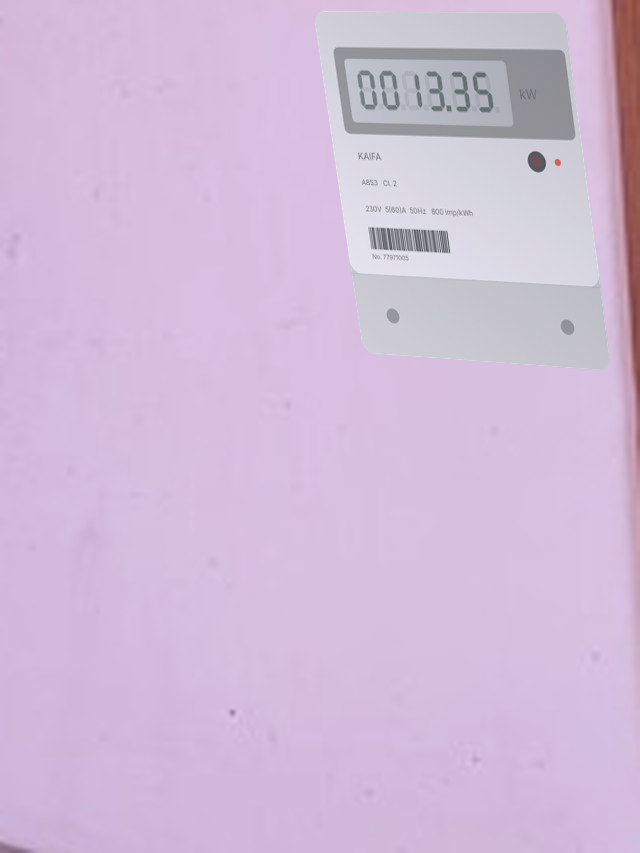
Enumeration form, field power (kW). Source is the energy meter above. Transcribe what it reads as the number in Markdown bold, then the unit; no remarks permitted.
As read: **13.35** kW
